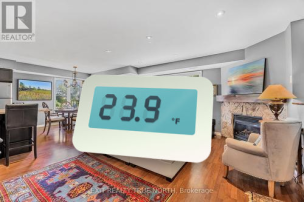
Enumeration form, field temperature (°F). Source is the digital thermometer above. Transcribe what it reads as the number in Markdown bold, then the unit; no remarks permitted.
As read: **23.9** °F
